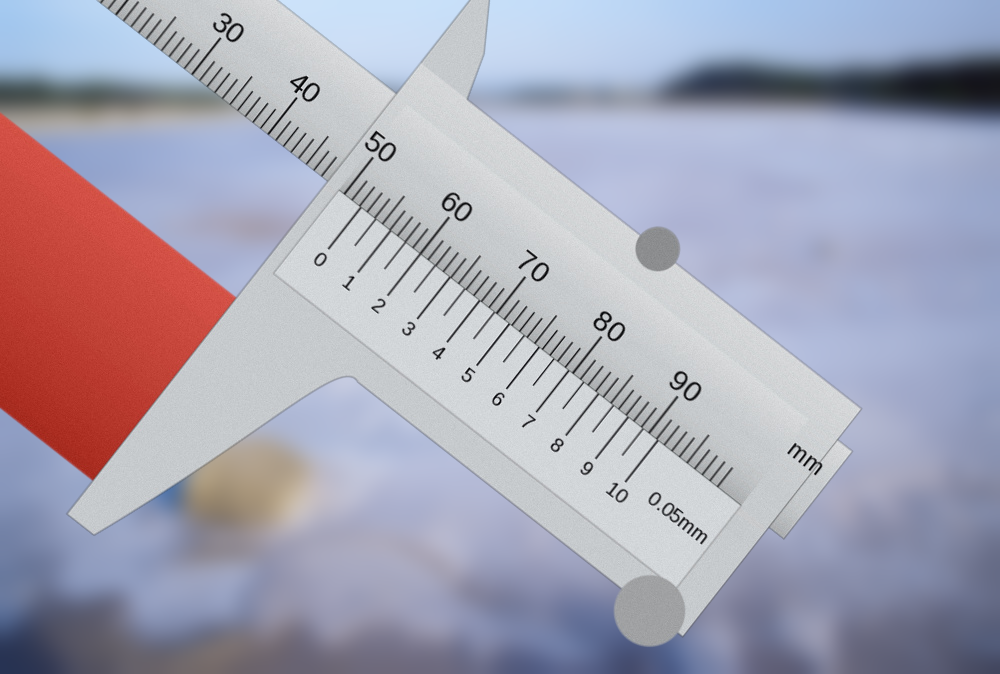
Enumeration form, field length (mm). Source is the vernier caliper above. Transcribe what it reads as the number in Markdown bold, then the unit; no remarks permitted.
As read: **52.2** mm
